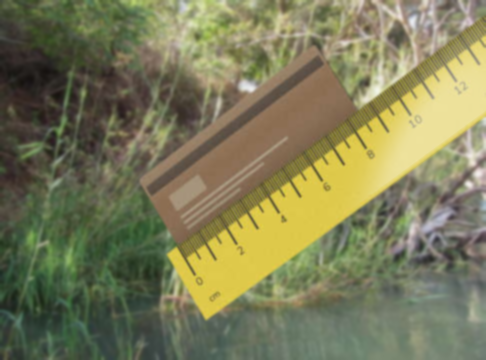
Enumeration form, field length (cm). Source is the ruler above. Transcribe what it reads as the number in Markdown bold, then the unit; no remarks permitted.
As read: **8.5** cm
